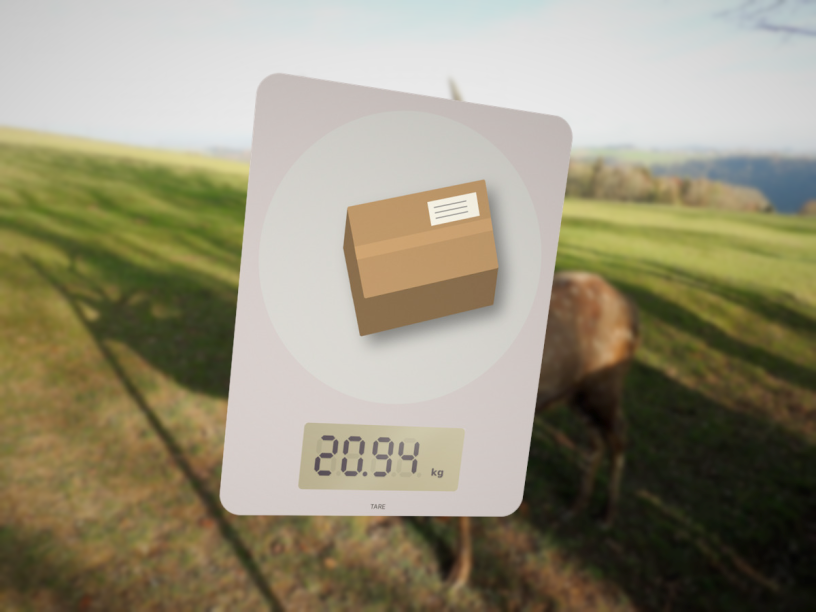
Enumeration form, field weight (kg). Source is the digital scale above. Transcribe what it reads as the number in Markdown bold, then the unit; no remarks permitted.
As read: **20.94** kg
